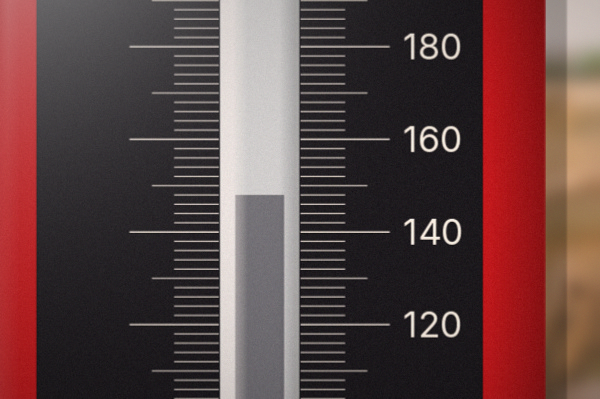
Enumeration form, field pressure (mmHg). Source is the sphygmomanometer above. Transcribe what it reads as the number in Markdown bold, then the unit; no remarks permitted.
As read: **148** mmHg
